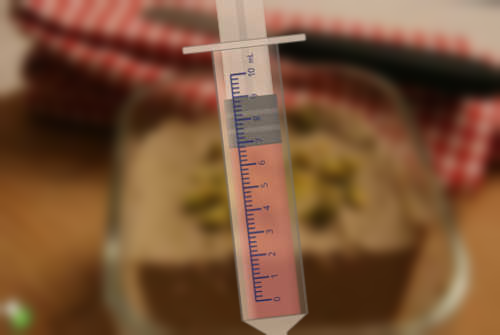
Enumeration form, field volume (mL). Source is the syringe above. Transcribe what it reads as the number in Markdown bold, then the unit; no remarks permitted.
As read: **6.8** mL
